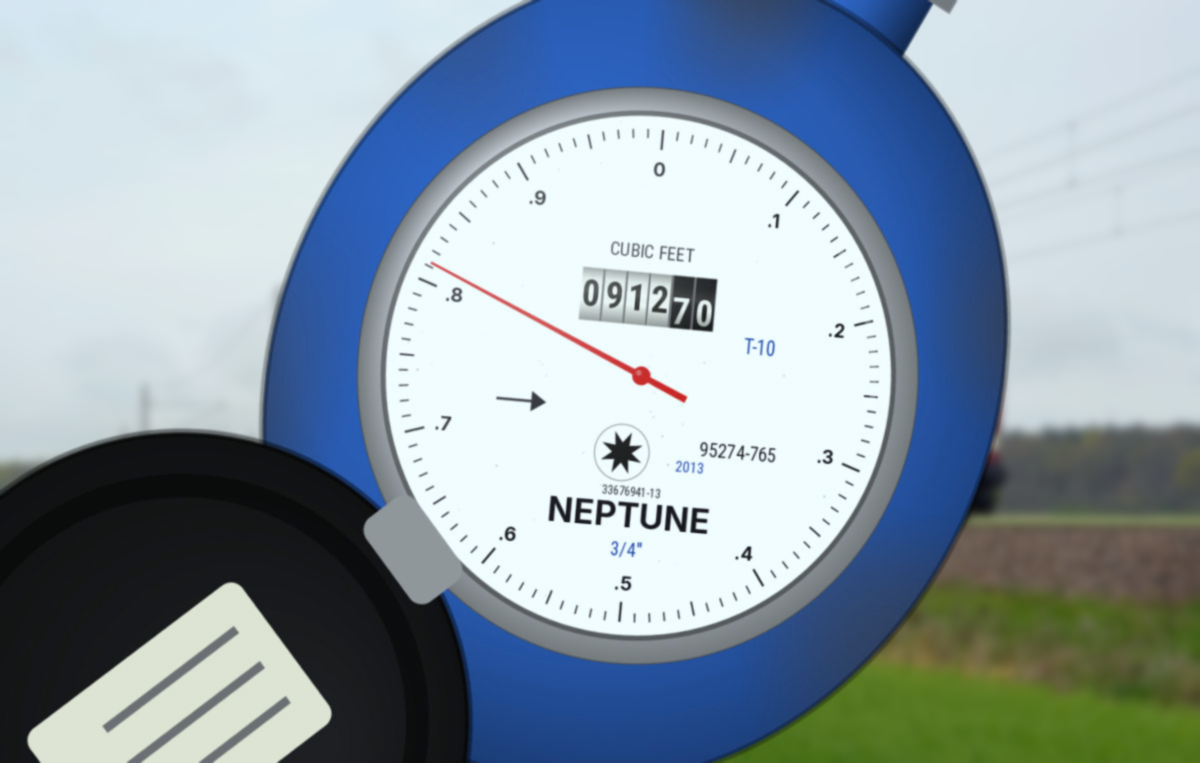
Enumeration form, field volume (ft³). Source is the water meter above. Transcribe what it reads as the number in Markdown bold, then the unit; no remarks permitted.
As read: **91269.81** ft³
